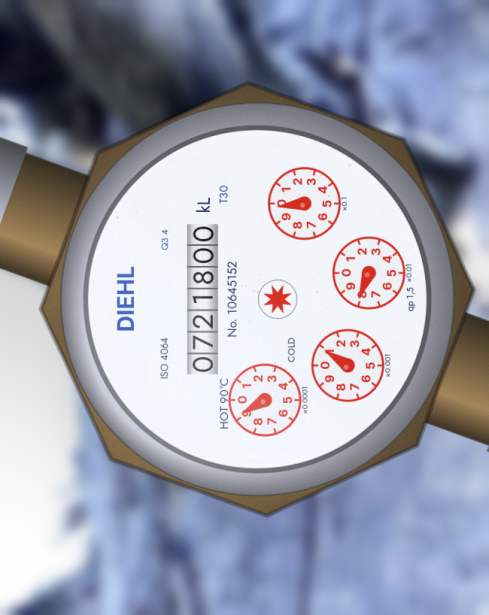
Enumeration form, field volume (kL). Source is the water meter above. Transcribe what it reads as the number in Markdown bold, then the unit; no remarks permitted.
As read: **721799.9809** kL
